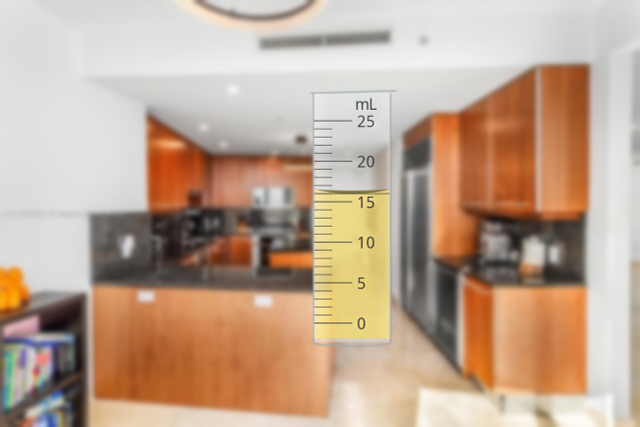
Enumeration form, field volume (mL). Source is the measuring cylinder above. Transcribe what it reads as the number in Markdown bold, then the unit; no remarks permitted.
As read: **16** mL
